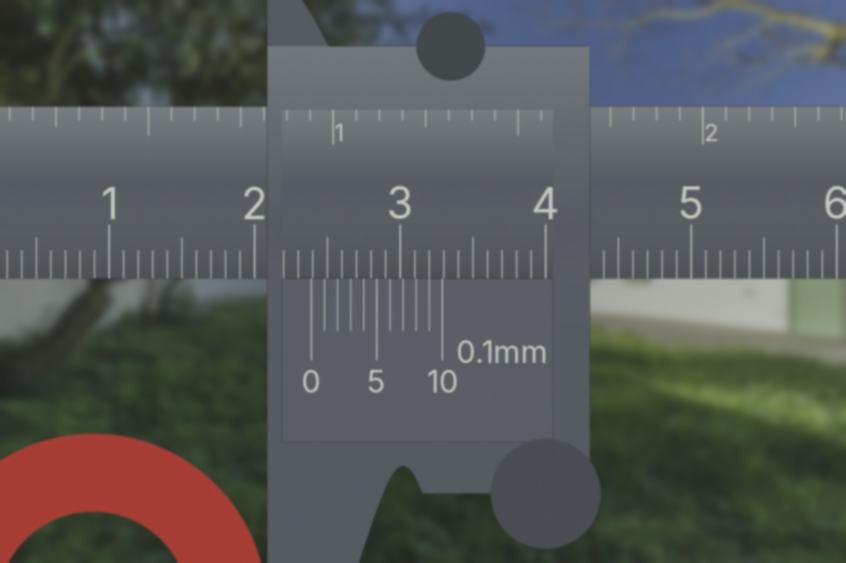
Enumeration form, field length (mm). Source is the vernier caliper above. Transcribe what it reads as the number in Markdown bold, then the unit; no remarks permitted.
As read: **23.9** mm
